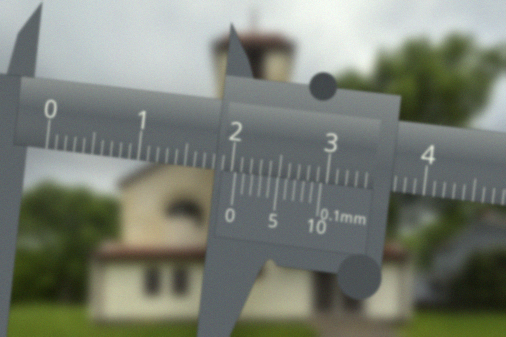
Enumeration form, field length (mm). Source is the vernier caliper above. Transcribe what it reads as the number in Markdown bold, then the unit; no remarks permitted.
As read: **20.4** mm
